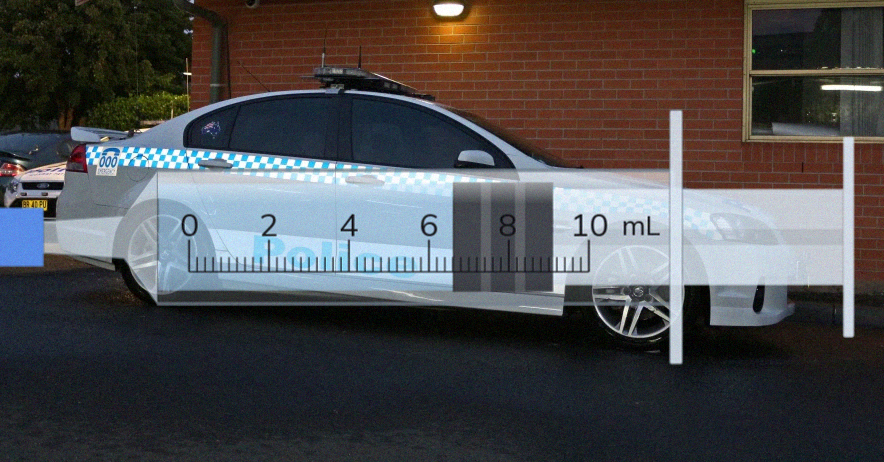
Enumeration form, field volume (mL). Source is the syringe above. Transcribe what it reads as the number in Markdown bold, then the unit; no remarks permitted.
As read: **6.6** mL
